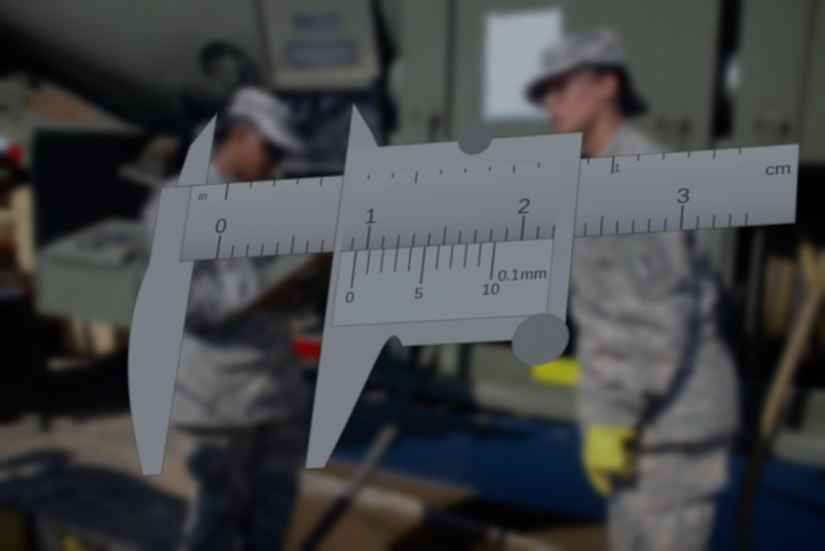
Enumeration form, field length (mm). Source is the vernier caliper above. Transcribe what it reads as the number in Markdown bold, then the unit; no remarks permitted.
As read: **9.3** mm
